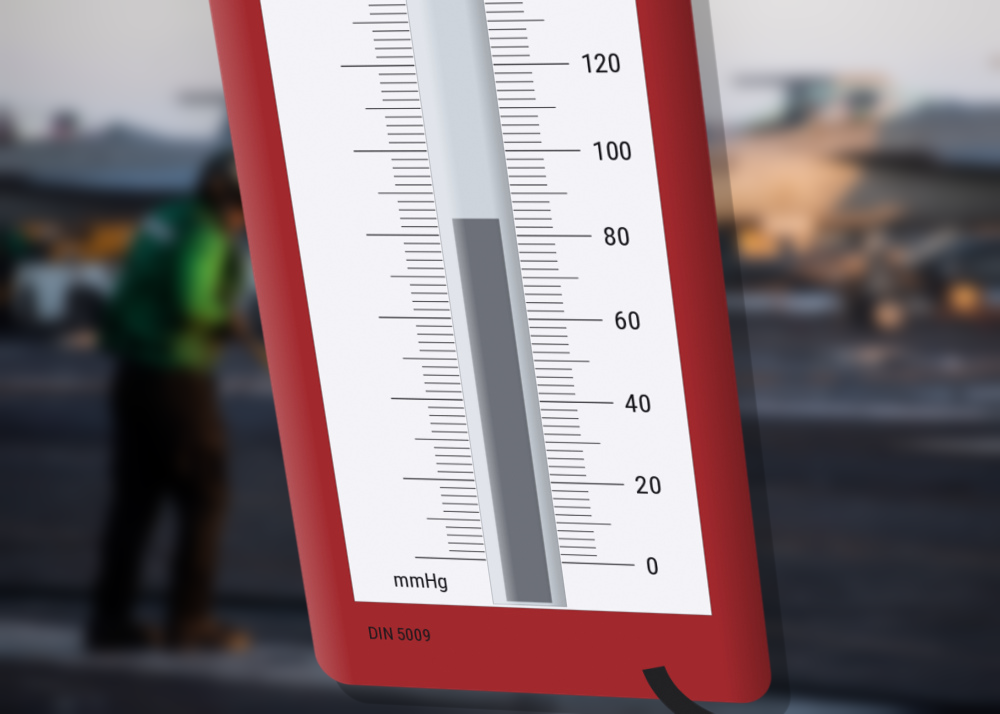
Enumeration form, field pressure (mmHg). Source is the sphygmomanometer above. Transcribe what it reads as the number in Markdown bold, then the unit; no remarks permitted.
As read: **84** mmHg
